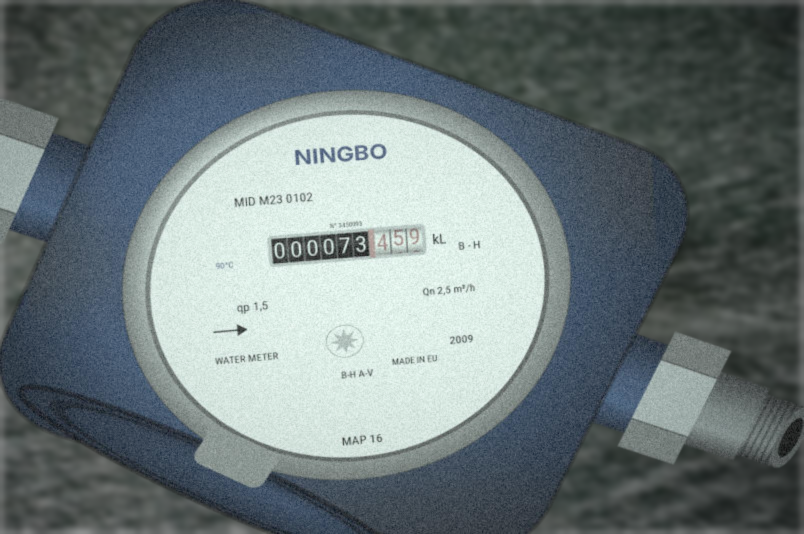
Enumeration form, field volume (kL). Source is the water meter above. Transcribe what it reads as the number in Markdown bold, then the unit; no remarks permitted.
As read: **73.459** kL
